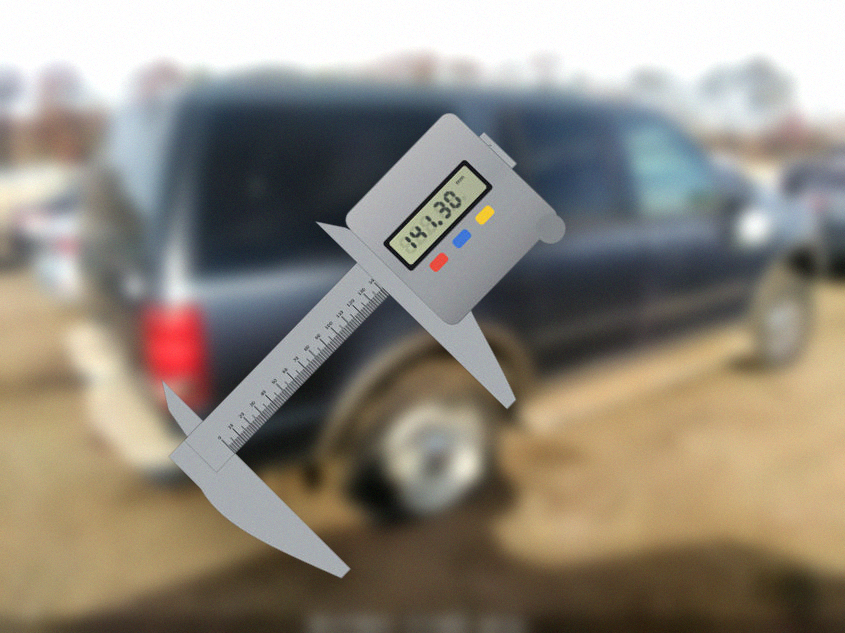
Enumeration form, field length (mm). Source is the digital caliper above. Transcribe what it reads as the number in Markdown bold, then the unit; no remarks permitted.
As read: **141.30** mm
